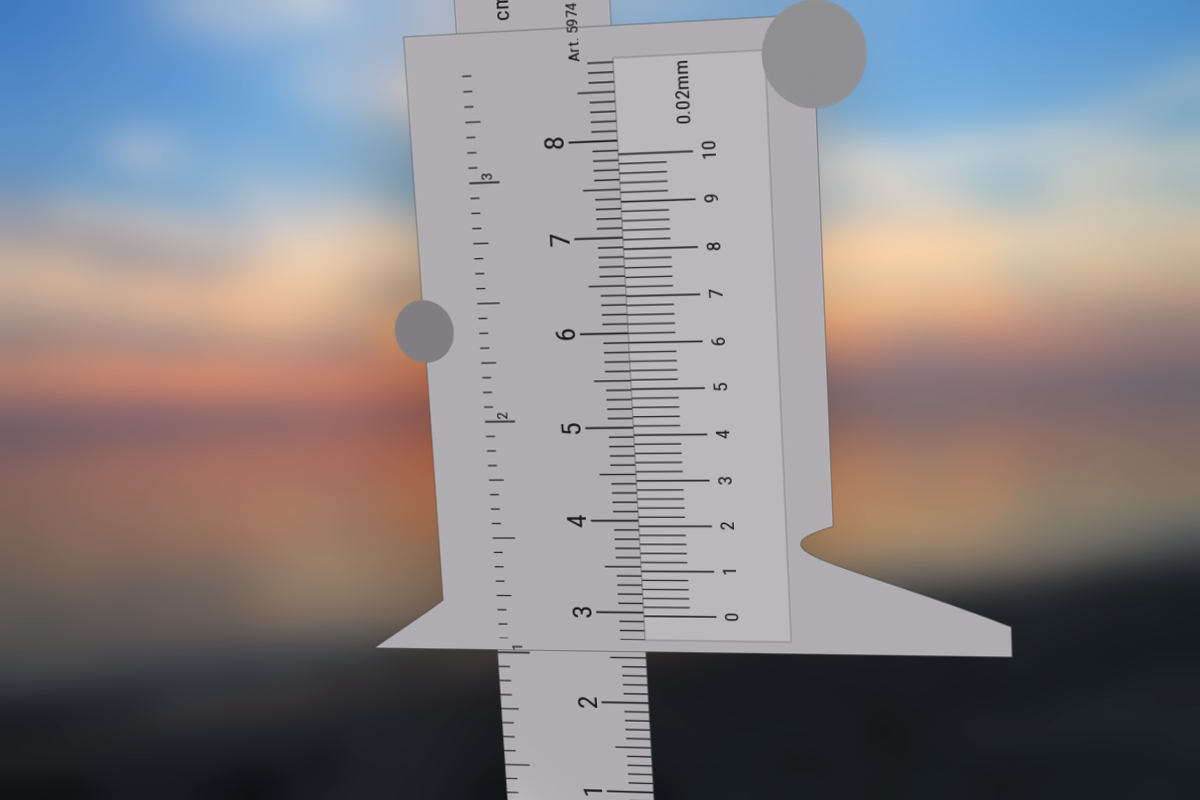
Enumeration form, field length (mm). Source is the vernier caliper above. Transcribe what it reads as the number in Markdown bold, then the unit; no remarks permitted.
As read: **29.6** mm
